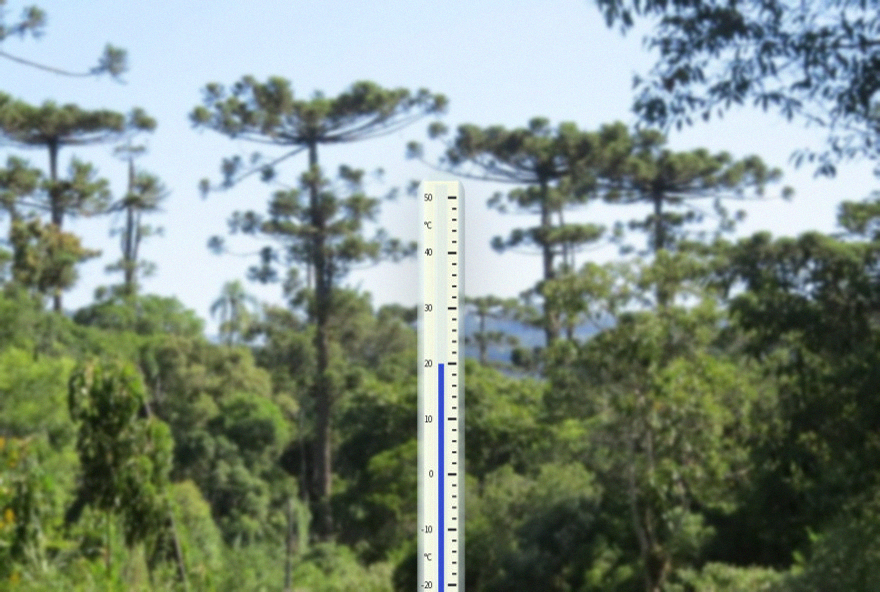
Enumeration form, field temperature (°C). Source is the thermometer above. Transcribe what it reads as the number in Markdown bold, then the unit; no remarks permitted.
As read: **20** °C
